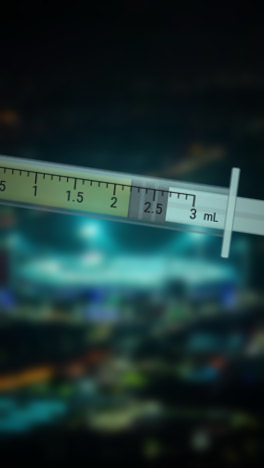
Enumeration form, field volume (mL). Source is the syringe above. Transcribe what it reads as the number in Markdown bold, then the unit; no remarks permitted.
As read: **2.2** mL
